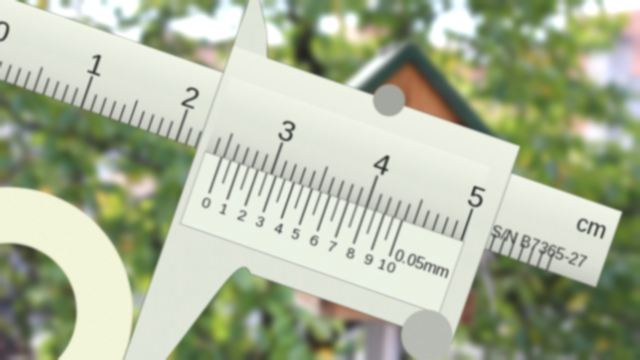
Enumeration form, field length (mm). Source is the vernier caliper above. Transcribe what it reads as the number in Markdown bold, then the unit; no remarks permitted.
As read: **24.8** mm
